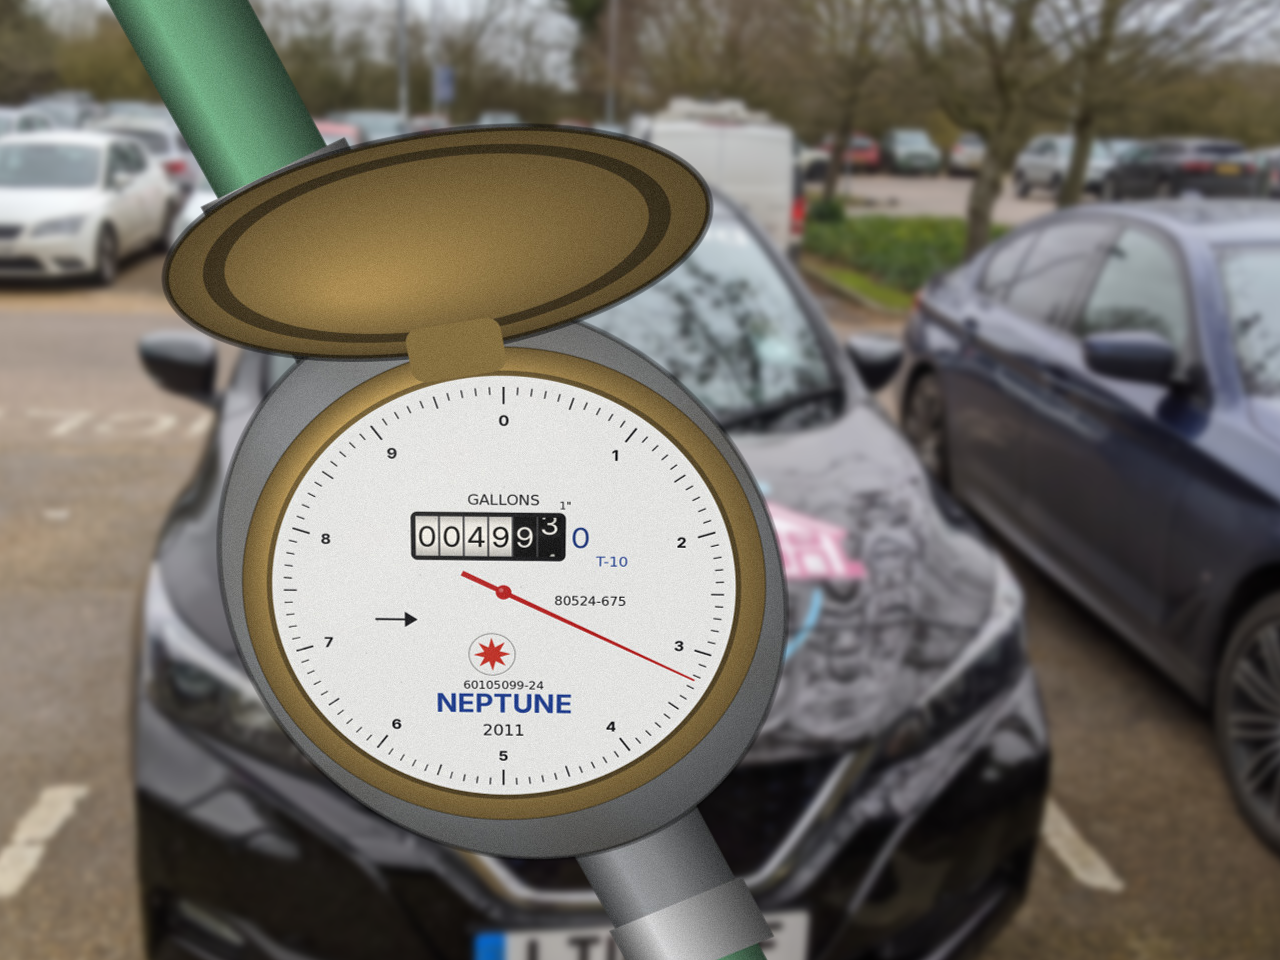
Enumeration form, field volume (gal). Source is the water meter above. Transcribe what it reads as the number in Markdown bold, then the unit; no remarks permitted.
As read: **49933.2** gal
